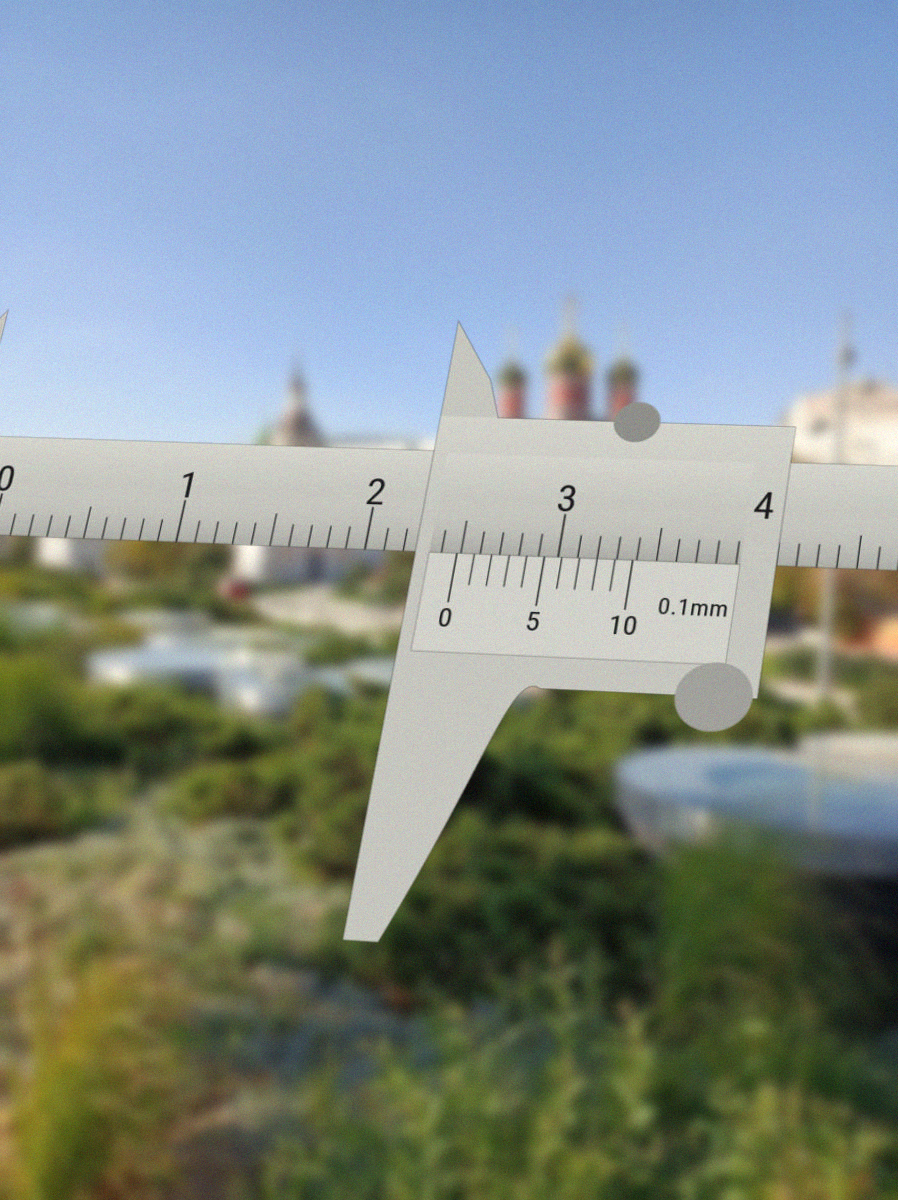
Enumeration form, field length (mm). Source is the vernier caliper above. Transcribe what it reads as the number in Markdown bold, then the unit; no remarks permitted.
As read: **24.8** mm
